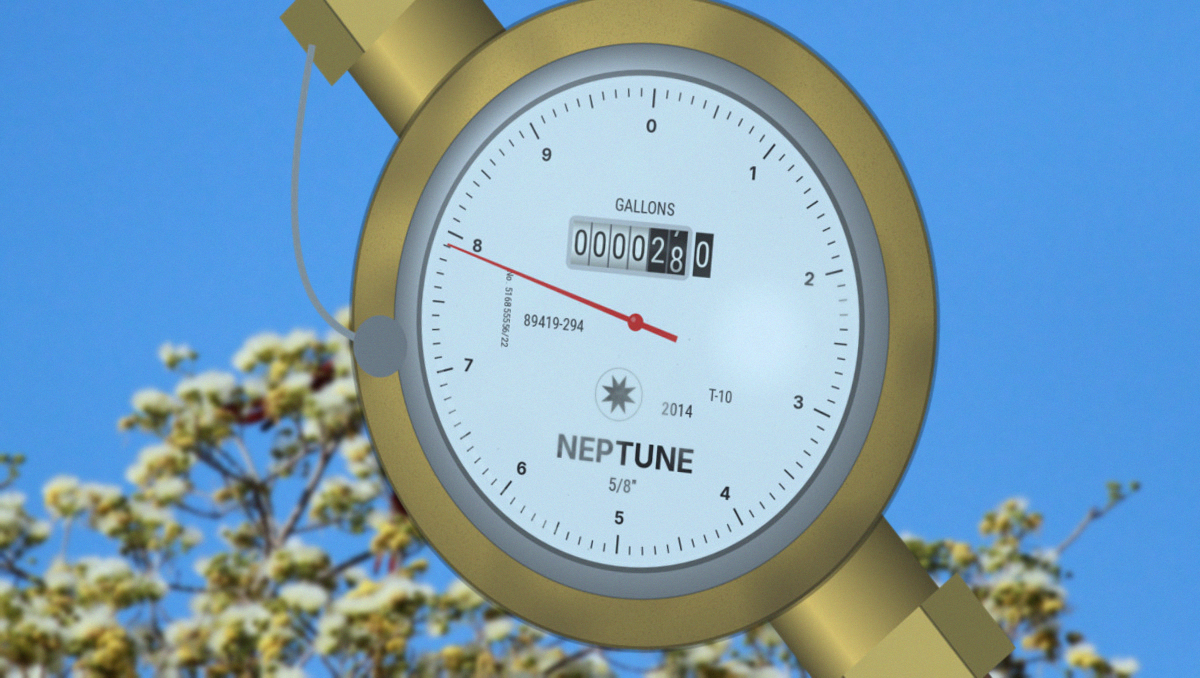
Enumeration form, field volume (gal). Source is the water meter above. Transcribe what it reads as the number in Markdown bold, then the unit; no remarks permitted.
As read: **277.9** gal
